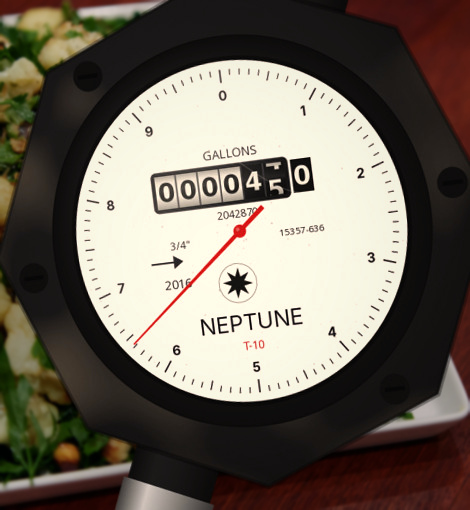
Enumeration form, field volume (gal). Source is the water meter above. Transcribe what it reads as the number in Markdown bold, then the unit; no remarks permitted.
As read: **446.4** gal
